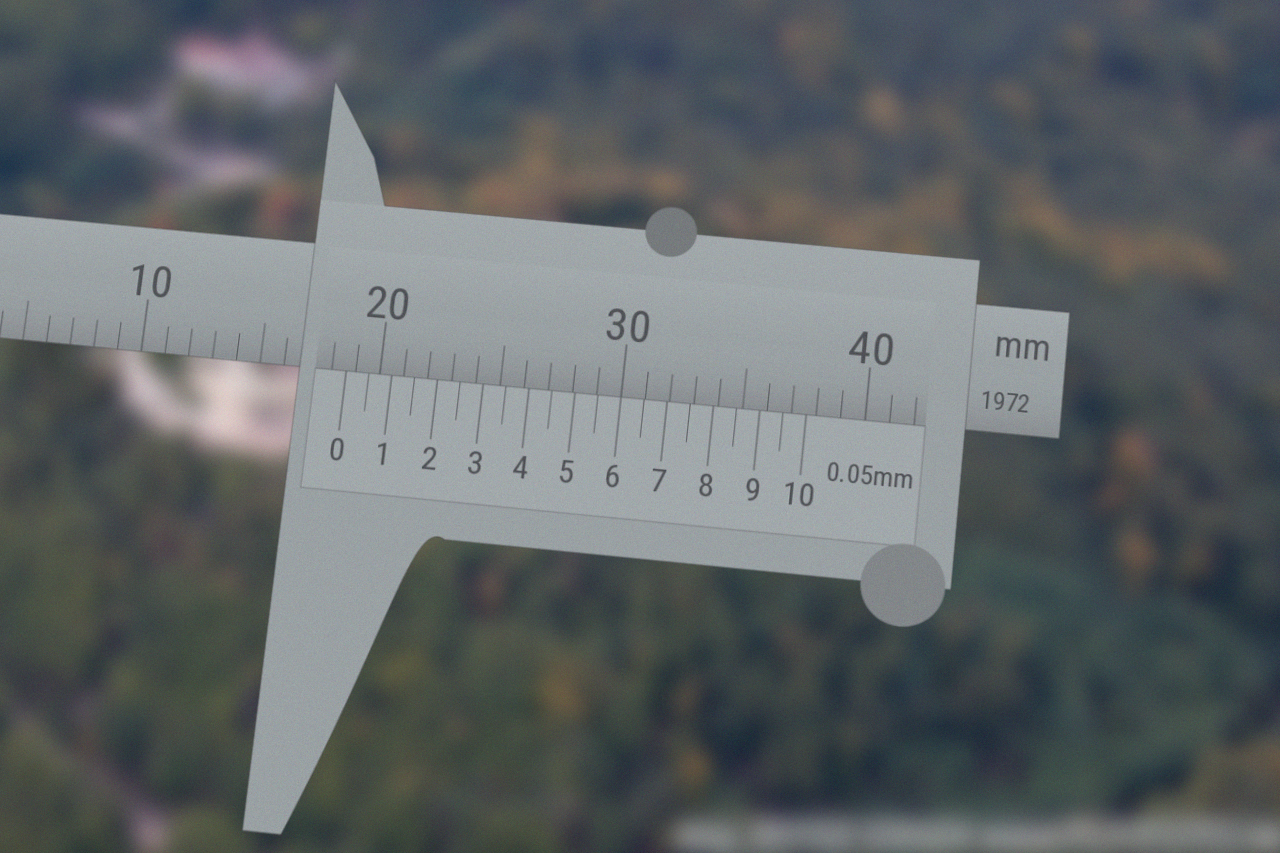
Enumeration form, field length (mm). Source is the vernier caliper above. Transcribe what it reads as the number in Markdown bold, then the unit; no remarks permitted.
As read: **18.6** mm
